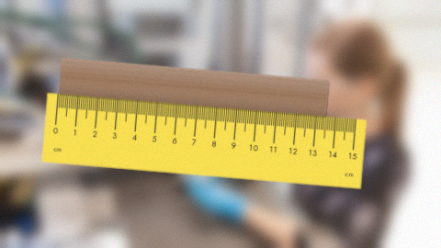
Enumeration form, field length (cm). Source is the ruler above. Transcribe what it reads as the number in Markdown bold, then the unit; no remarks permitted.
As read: **13.5** cm
